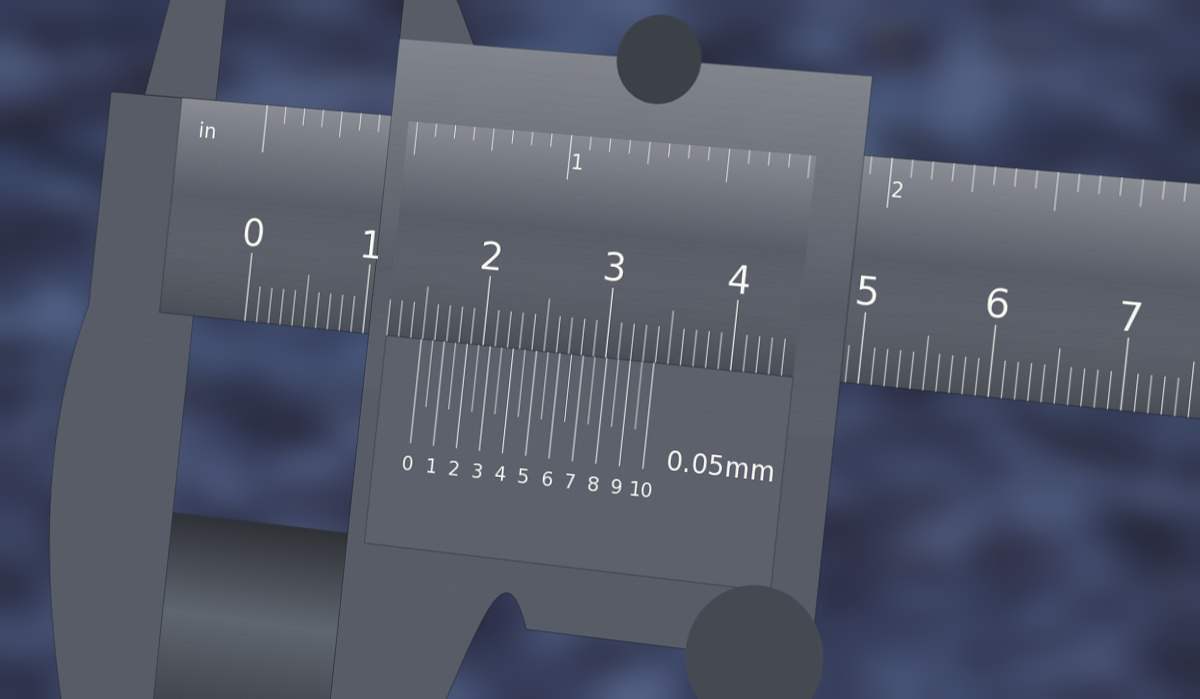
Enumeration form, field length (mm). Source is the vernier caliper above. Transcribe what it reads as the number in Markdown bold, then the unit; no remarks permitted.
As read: **14.9** mm
